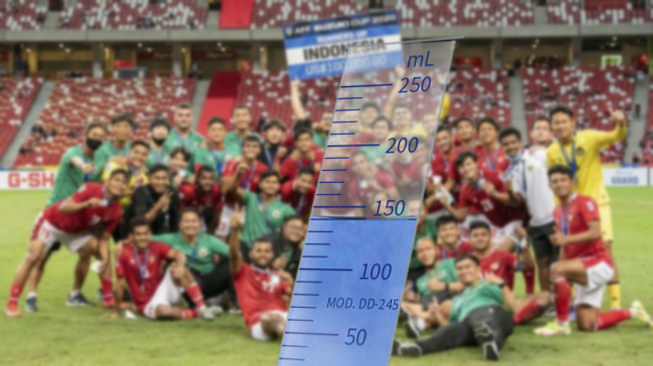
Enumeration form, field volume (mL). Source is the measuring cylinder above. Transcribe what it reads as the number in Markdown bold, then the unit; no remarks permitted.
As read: **140** mL
